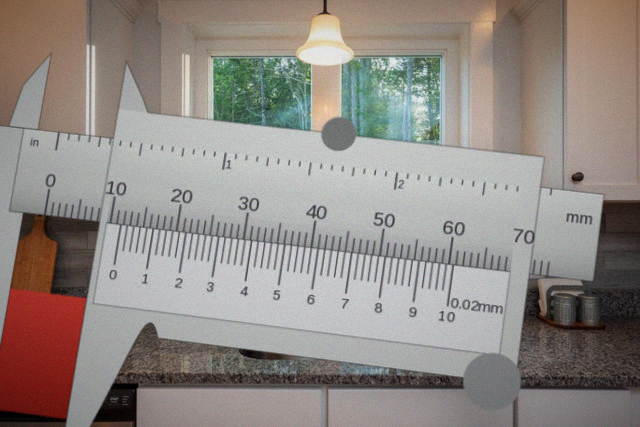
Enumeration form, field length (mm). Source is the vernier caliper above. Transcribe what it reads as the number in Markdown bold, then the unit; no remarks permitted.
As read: **11.6** mm
